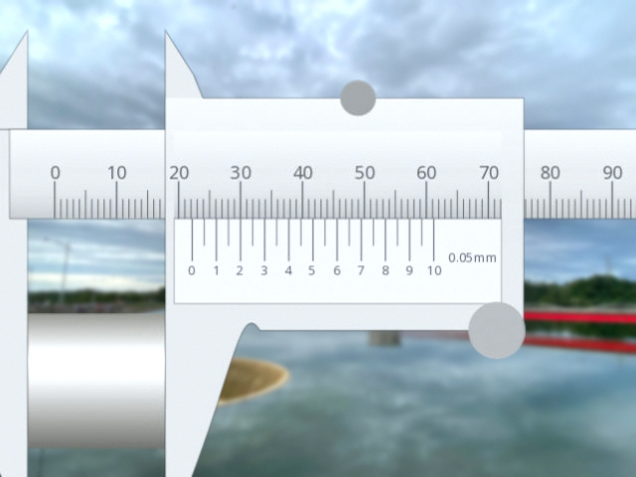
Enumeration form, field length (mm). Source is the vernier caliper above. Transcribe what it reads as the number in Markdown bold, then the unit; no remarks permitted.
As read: **22.2** mm
